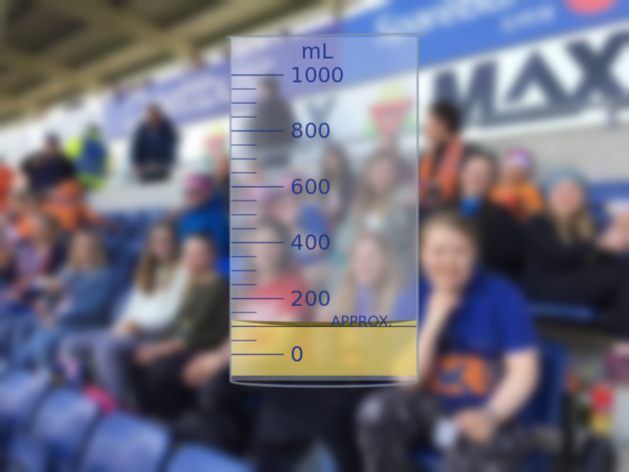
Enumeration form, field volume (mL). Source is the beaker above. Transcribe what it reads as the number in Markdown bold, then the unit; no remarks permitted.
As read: **100** mL
